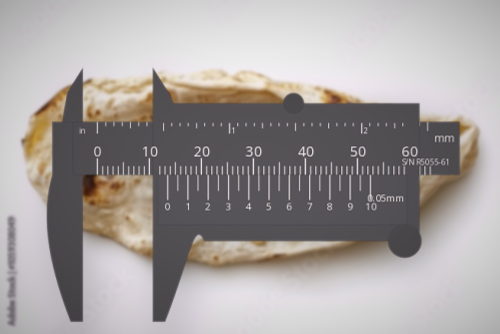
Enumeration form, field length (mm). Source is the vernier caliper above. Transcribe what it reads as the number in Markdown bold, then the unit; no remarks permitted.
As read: **13.5** mm
